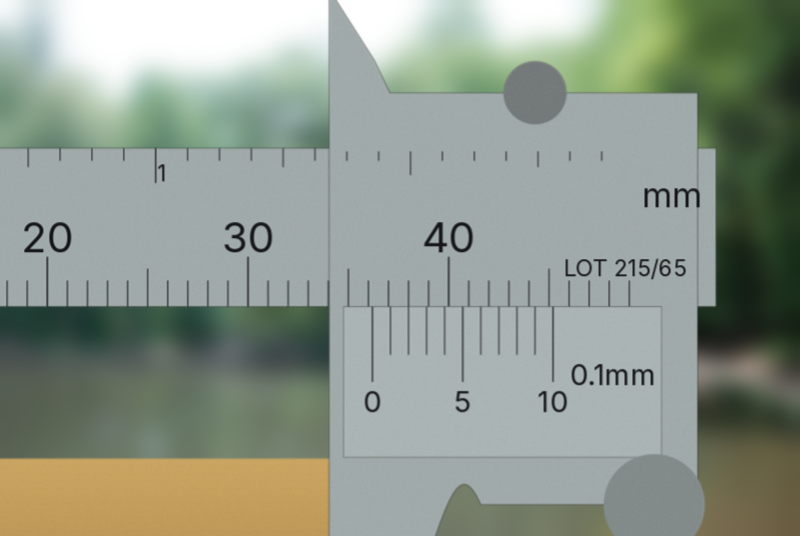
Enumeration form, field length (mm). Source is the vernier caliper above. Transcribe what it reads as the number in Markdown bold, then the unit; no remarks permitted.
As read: **36.2** mm
